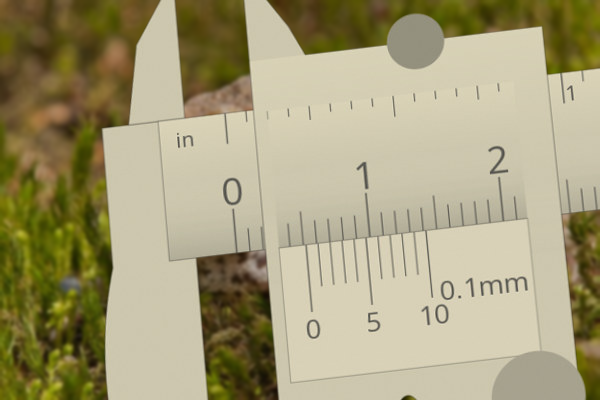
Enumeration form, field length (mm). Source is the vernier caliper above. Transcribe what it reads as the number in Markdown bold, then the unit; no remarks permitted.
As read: **5.2** mm
